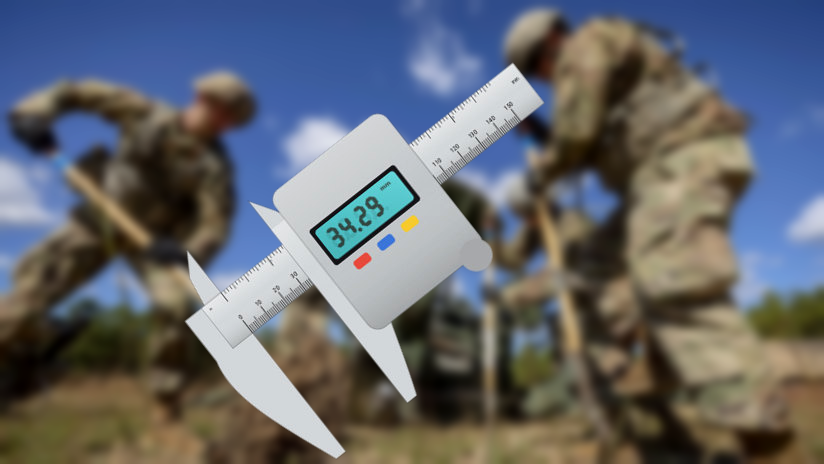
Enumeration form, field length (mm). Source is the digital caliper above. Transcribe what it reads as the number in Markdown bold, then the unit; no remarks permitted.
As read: **34.29** mm
